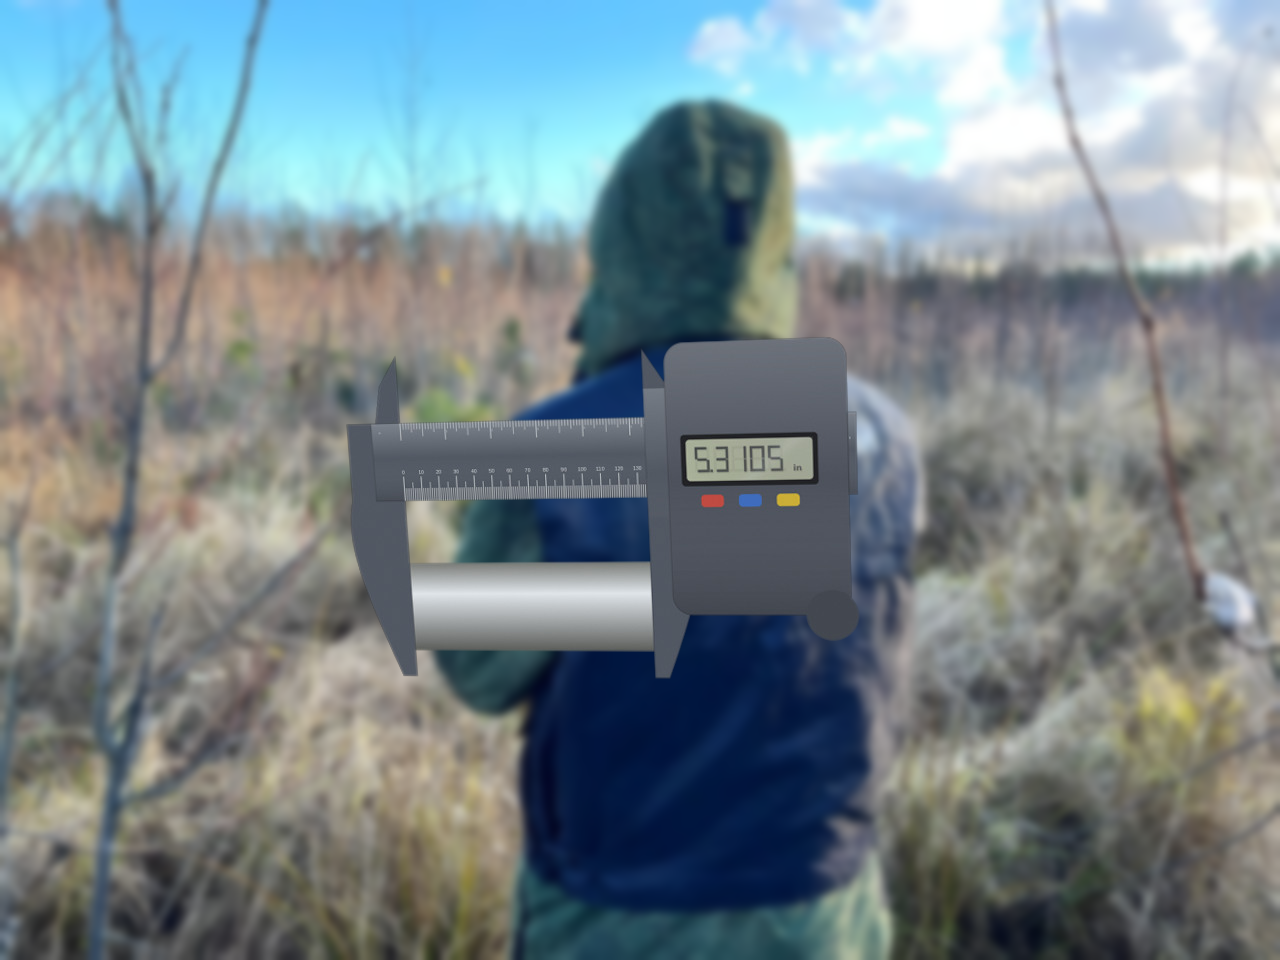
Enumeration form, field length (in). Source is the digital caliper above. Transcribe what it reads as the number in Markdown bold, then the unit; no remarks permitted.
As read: **5.3105** in
